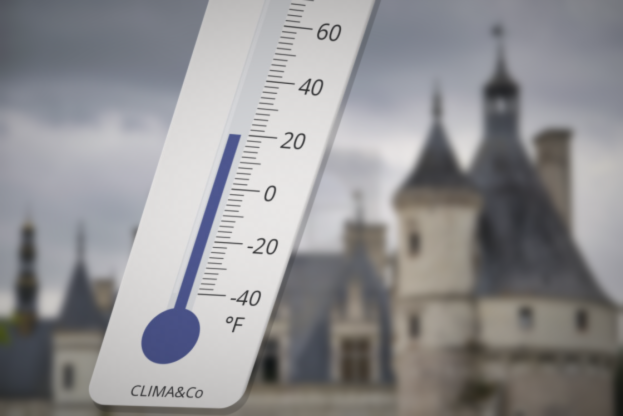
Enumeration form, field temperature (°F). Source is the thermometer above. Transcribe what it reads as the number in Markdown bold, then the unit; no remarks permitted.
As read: **20** °F
